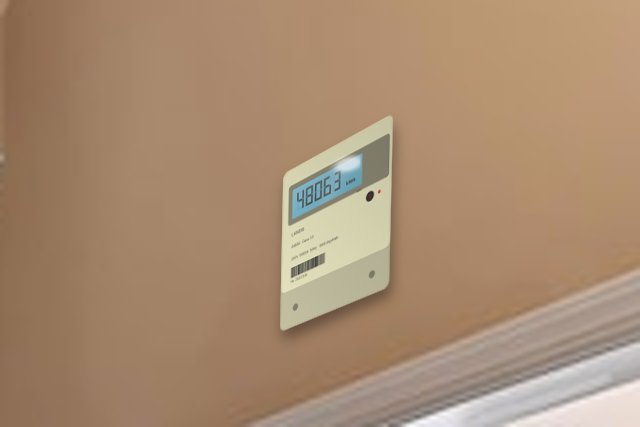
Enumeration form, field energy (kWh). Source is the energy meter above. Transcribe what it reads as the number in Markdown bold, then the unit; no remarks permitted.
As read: **48063** kWh
